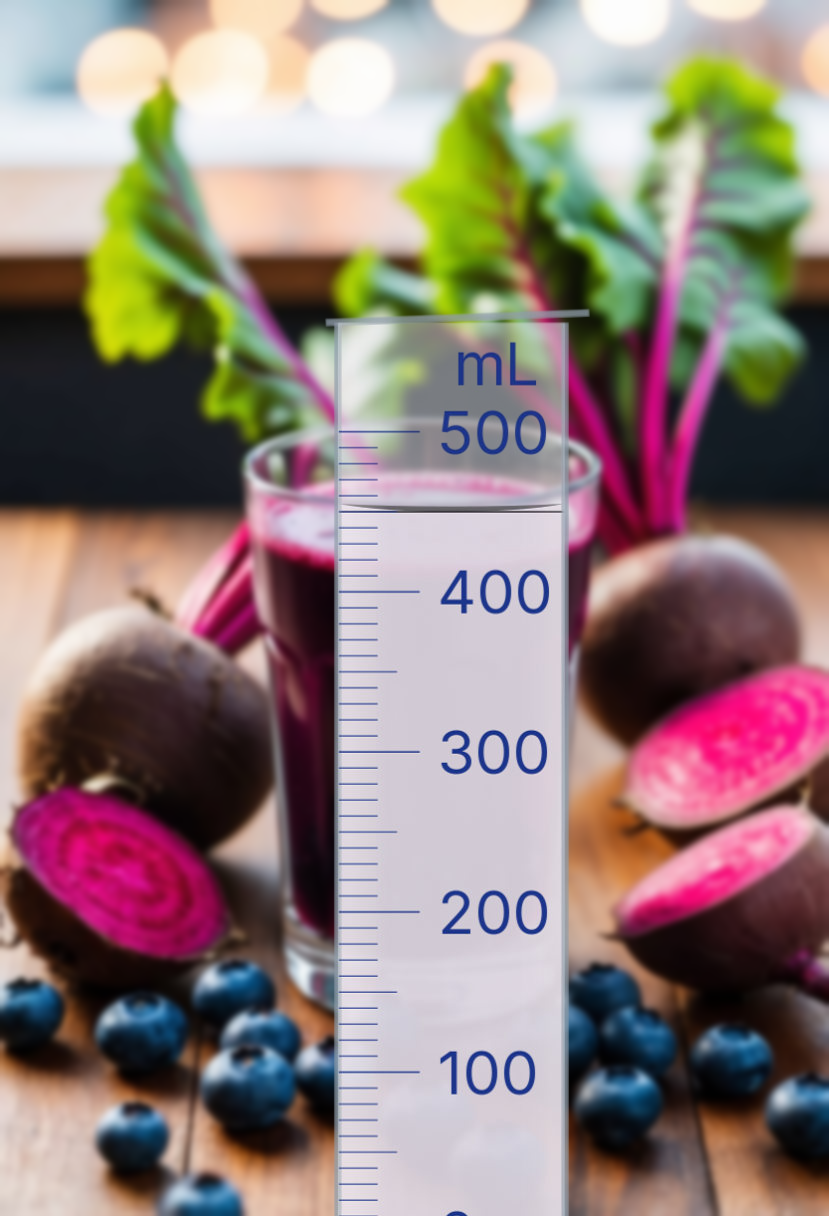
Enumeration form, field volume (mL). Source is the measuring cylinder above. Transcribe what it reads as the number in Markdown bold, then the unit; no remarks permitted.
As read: **450** mL
